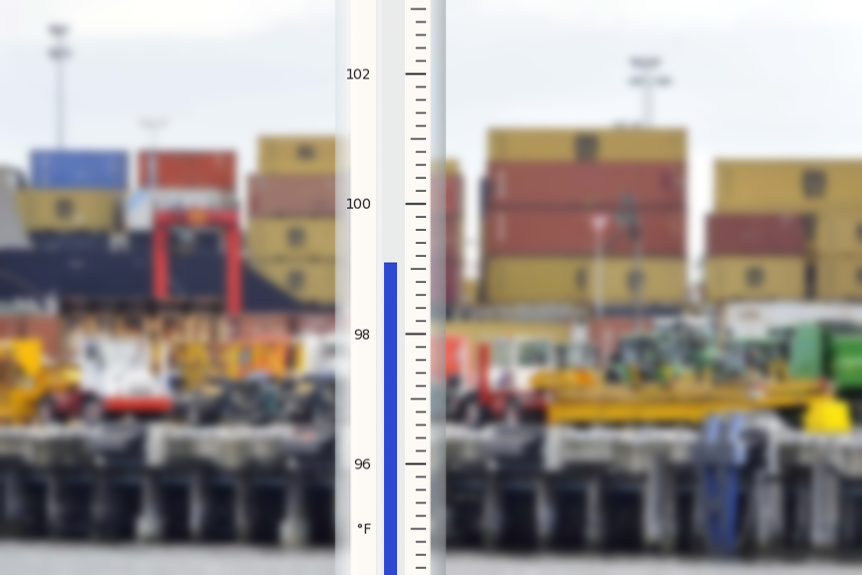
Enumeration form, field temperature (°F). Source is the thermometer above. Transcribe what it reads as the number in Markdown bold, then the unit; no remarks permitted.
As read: **99.1** °F
